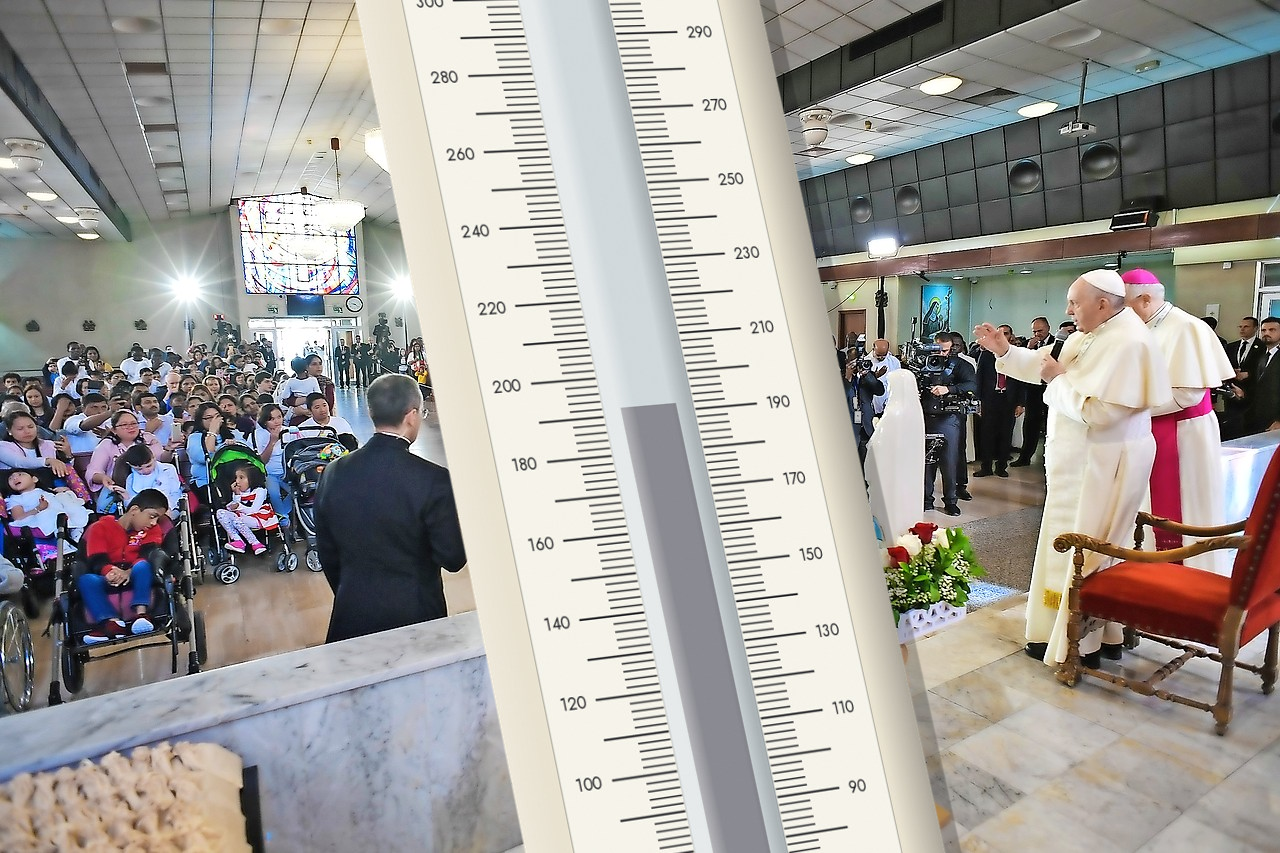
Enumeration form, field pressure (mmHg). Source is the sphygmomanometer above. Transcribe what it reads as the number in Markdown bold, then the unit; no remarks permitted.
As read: **192** mmHg
